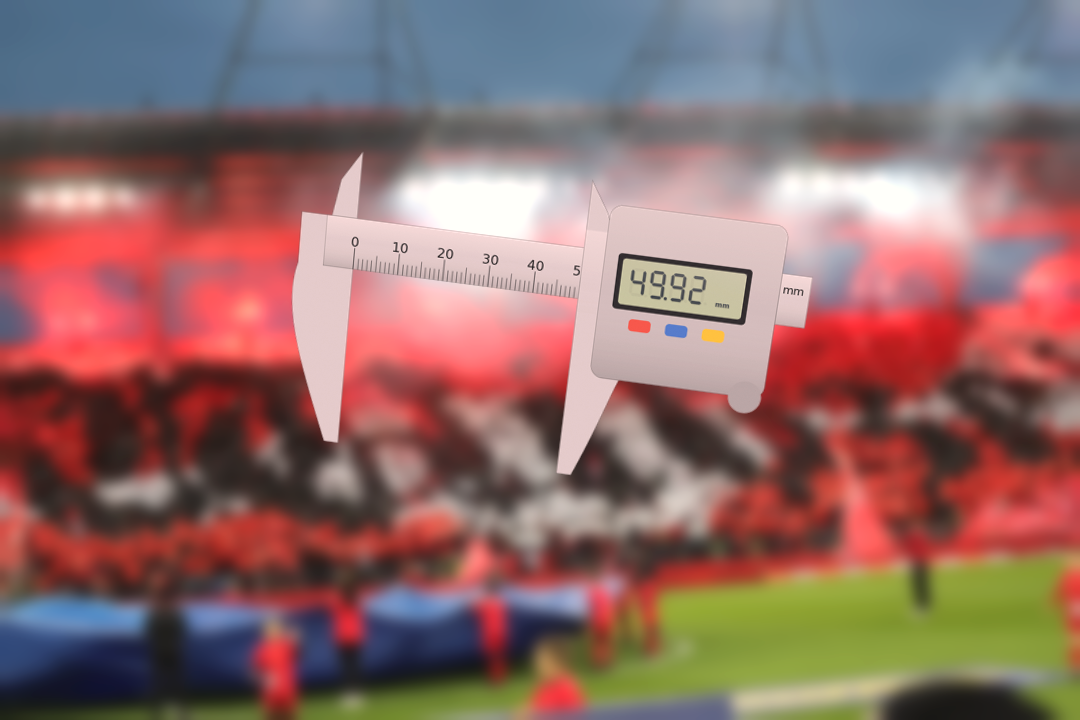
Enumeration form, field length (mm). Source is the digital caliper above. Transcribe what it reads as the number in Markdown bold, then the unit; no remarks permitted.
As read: **49.92** mm
